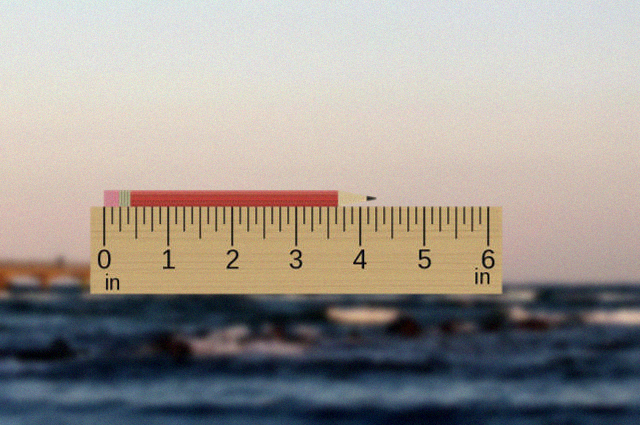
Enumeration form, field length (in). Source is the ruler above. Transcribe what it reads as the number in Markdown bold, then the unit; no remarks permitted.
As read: **4.25** in
